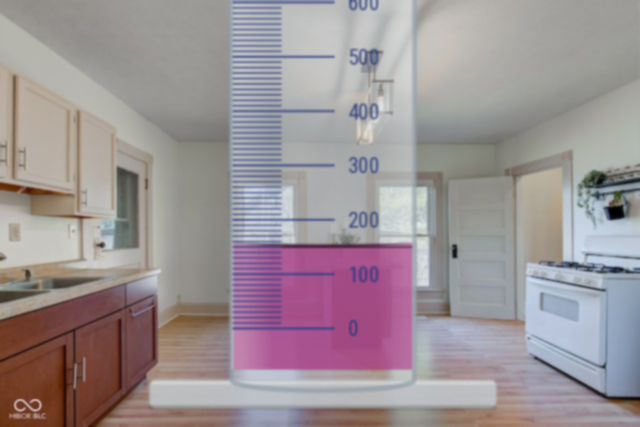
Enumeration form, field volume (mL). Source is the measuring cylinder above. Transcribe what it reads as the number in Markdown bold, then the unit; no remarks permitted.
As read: **150** mL
